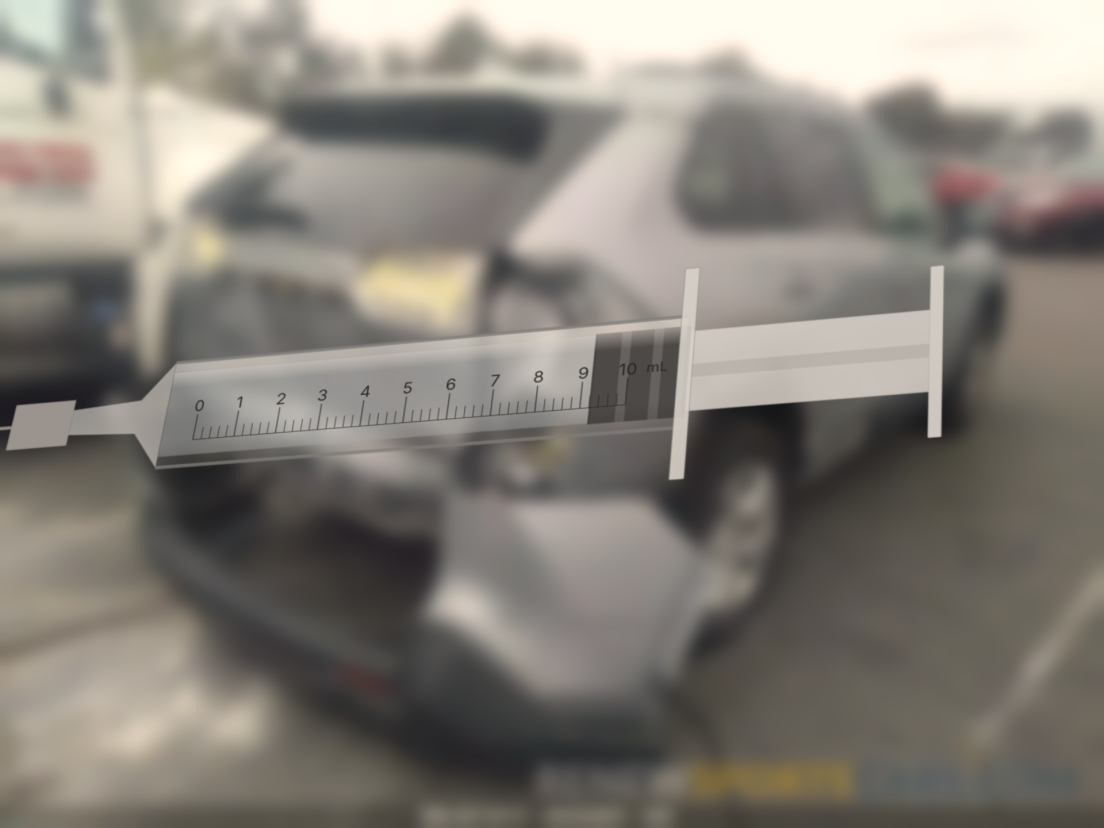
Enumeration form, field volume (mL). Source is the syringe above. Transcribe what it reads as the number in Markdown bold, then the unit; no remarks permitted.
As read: **9.2** mL
